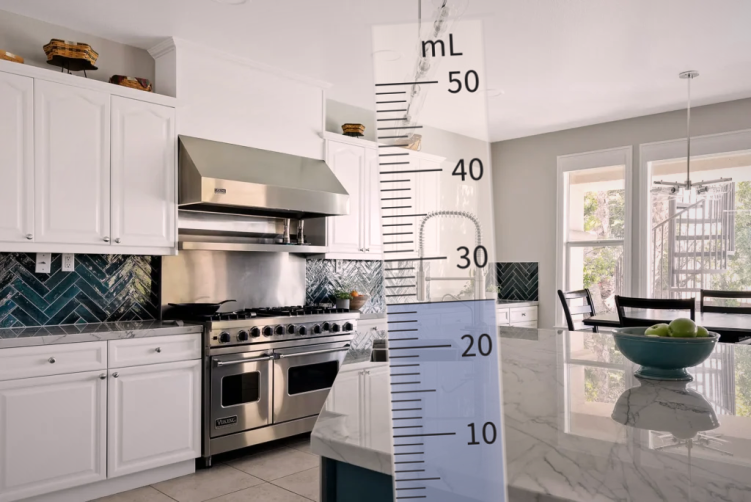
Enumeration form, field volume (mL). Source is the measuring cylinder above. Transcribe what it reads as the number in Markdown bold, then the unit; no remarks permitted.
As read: **25** mL
